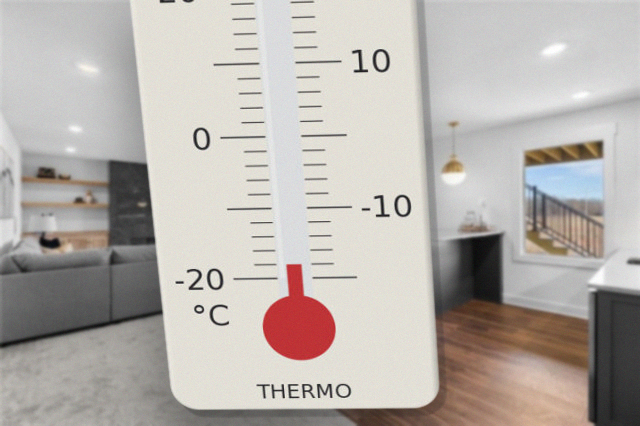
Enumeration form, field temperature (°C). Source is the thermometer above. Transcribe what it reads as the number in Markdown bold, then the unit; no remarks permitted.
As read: **-18** °C
